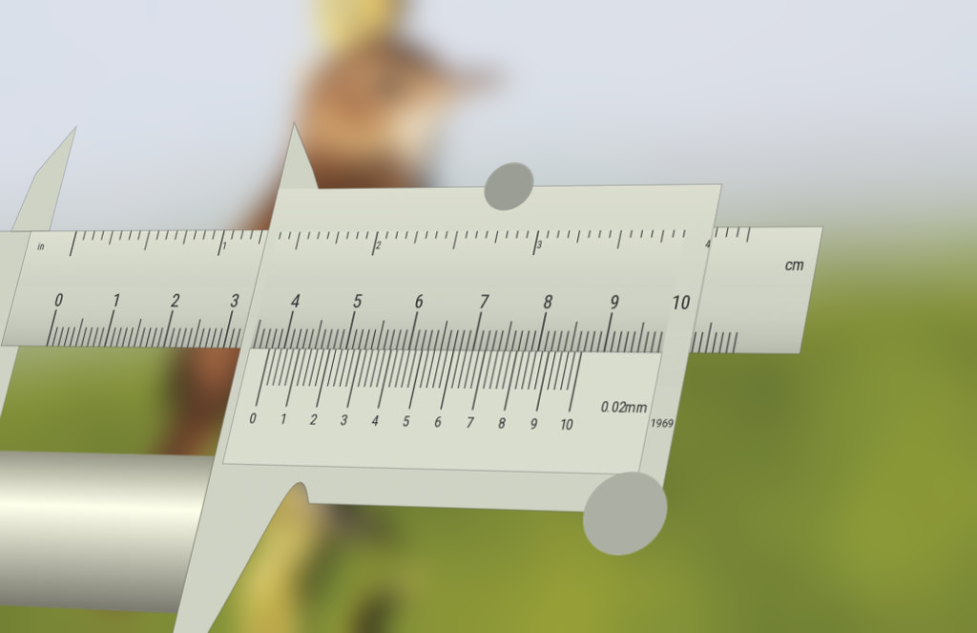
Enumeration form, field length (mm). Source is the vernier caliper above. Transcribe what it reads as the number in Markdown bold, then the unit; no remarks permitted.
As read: **37.6** mm
